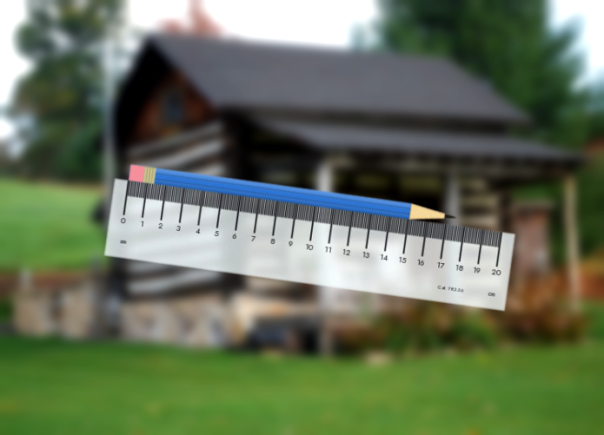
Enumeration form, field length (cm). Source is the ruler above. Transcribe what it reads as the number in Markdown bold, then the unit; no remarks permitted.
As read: **17.5** cm
